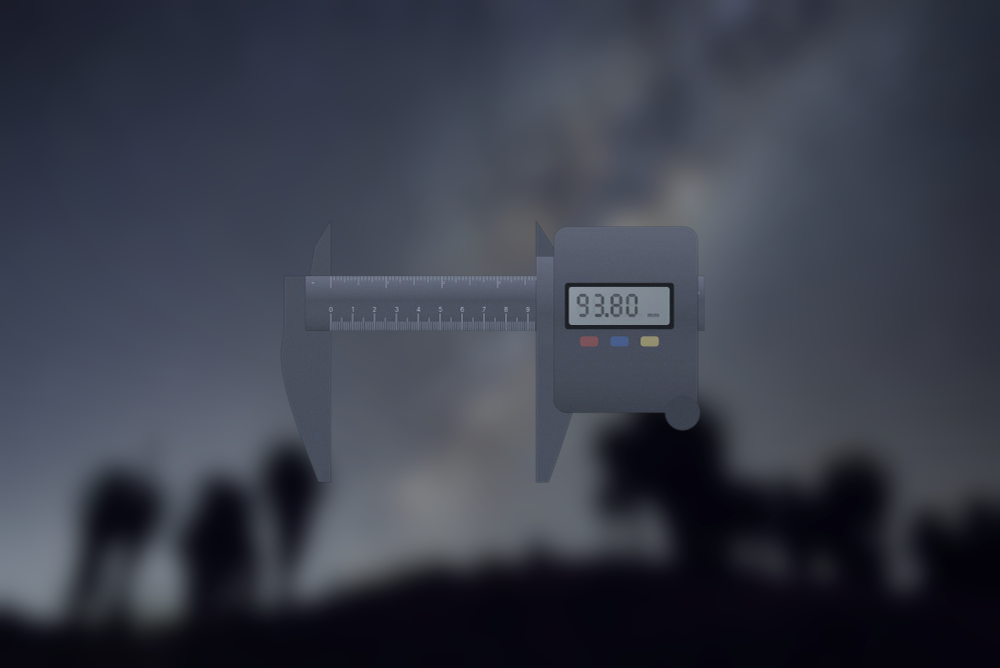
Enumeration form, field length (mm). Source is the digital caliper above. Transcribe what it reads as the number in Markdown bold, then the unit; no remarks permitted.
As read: **93.80** mm
